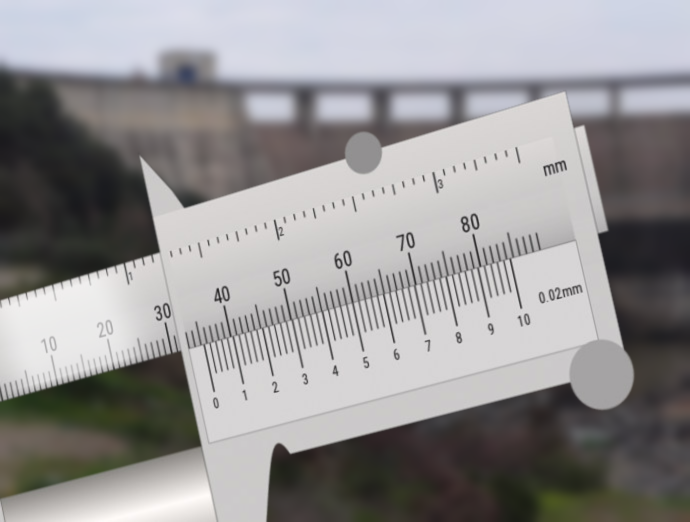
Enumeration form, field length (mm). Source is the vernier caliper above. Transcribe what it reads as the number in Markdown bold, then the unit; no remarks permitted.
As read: **35.5** mm
